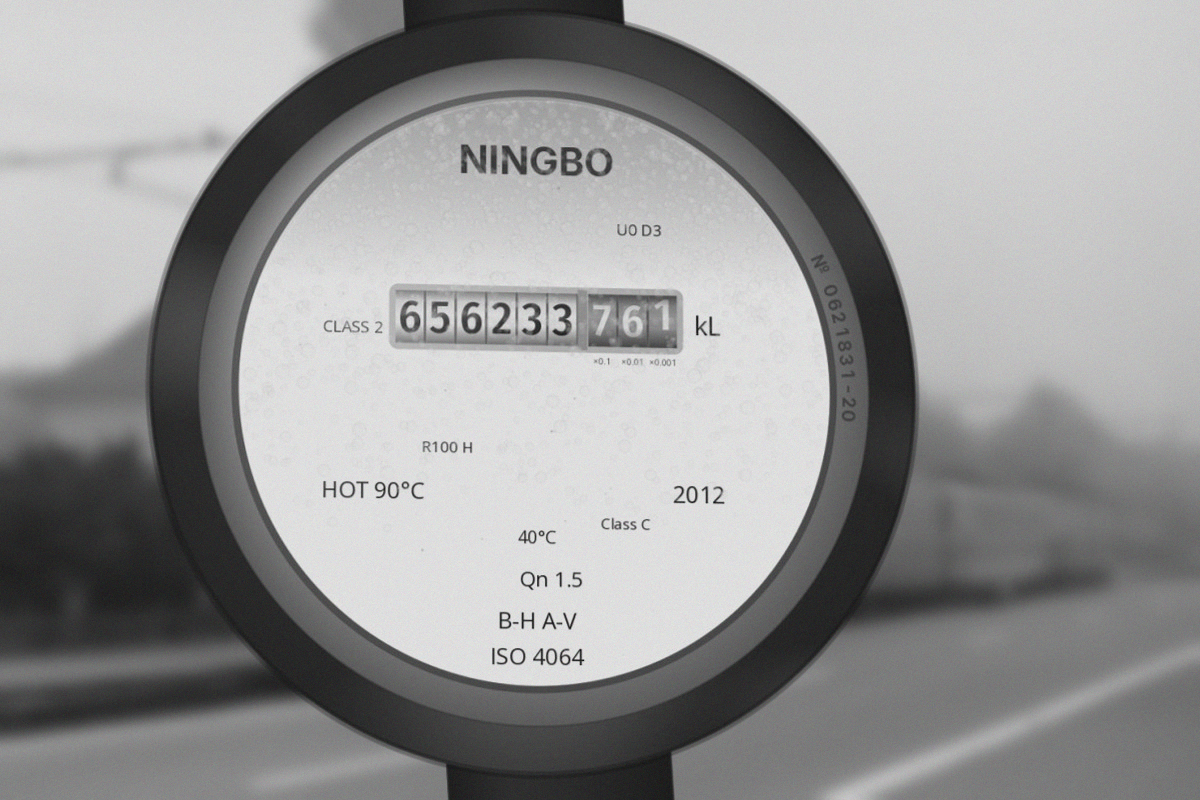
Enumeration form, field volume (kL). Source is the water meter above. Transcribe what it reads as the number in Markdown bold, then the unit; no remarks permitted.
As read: **656233.761** kL
